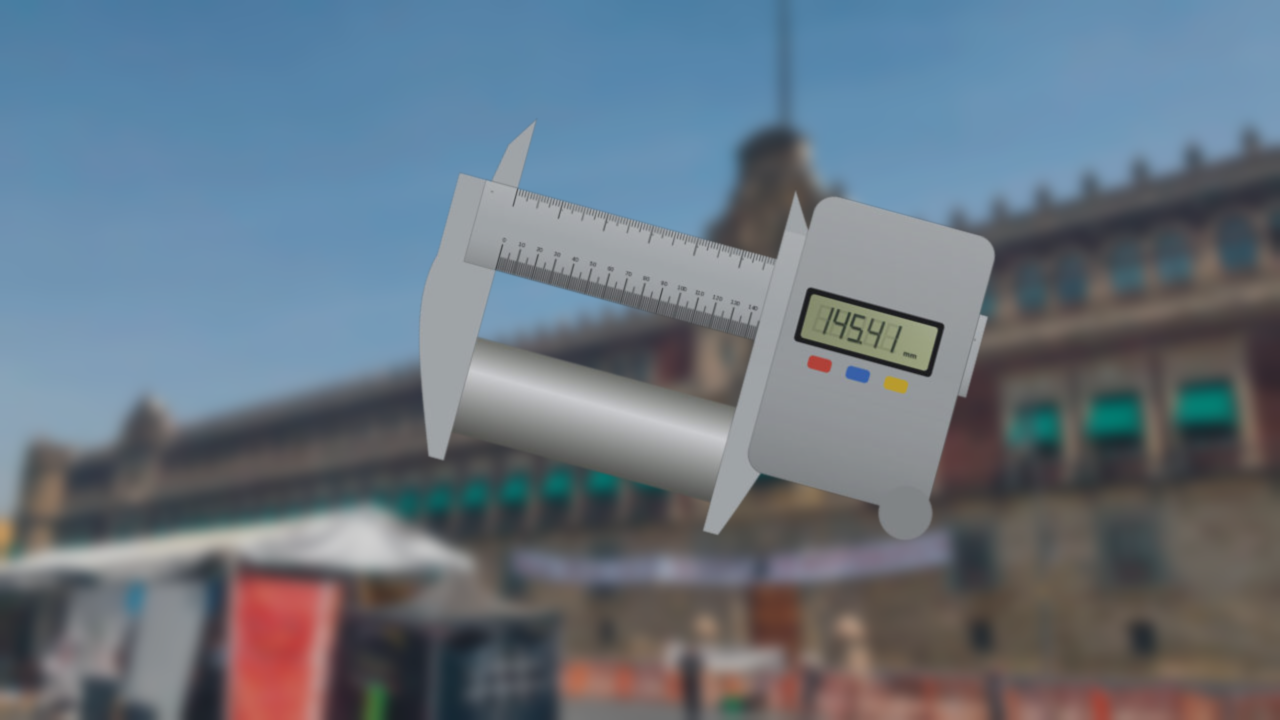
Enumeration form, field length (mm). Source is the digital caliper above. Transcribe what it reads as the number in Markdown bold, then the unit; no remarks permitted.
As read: **145.41** mm
